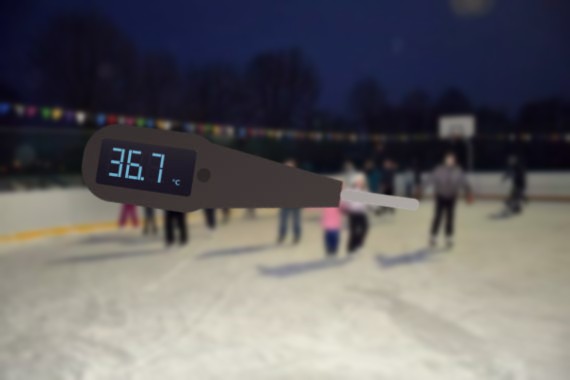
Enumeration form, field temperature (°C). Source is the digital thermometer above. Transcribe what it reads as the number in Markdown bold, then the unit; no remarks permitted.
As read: **36.7** °C
